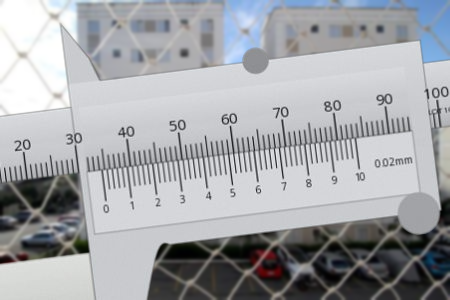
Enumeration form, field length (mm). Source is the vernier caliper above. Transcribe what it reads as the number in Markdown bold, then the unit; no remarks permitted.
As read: **34.5** mm
